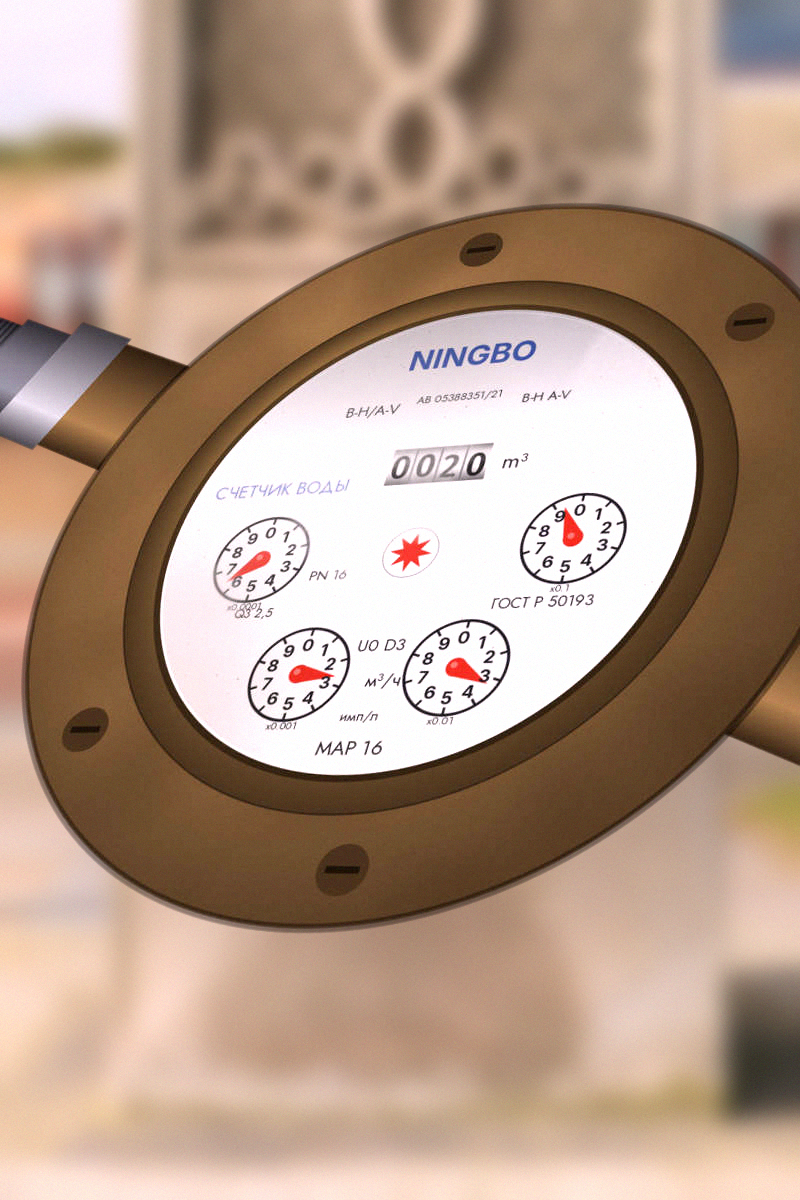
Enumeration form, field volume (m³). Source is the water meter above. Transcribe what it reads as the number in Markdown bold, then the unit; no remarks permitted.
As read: **19.9326** m³
